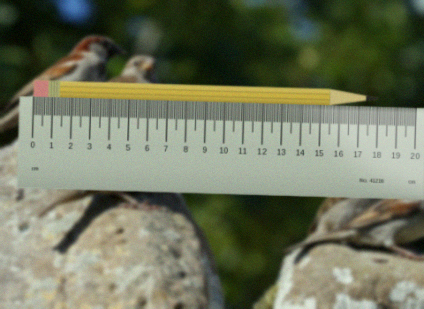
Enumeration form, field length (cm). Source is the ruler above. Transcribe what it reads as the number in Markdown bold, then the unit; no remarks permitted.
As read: **18** cm
